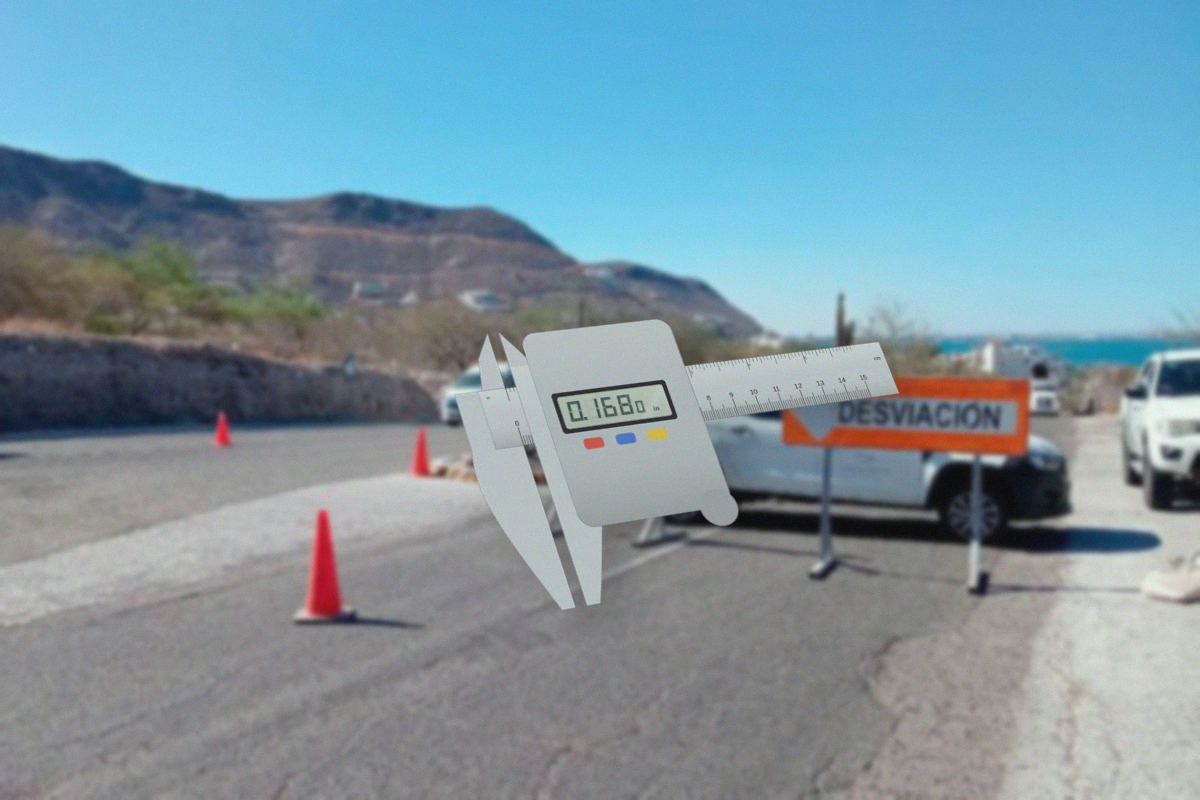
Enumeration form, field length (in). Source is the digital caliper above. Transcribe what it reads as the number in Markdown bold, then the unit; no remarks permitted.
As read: **0.1680** in
